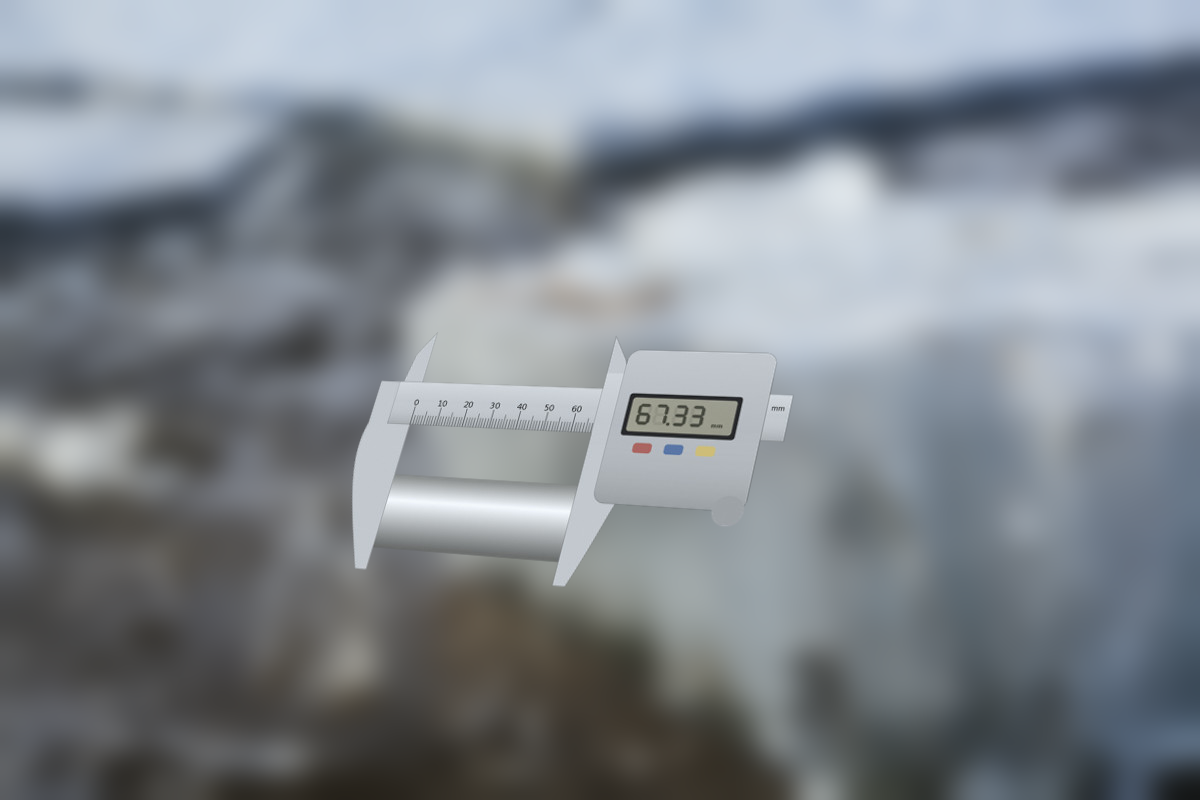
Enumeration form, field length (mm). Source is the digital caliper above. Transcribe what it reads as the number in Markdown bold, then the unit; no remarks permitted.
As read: **67.33** mm
